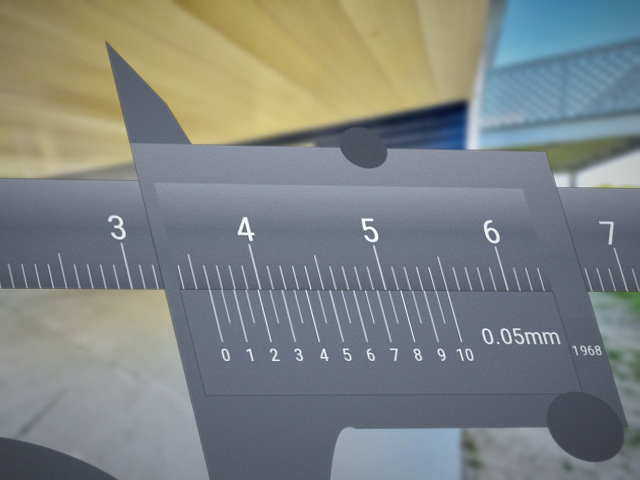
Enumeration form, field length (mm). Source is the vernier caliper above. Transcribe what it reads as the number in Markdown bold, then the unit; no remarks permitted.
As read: **36.0** mm
